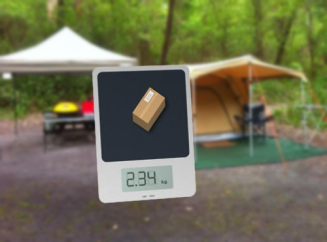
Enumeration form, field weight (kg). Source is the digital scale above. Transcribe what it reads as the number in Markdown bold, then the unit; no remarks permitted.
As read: **2.34** kg
